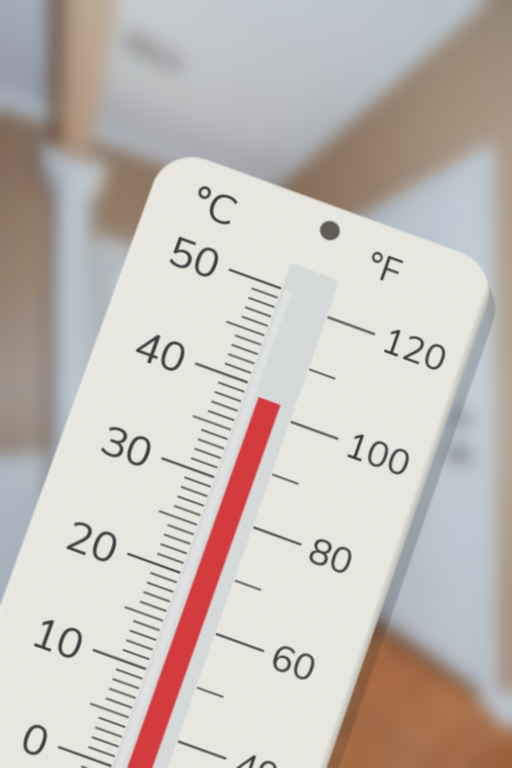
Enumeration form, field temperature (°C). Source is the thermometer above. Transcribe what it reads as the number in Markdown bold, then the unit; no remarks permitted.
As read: **39** °C
